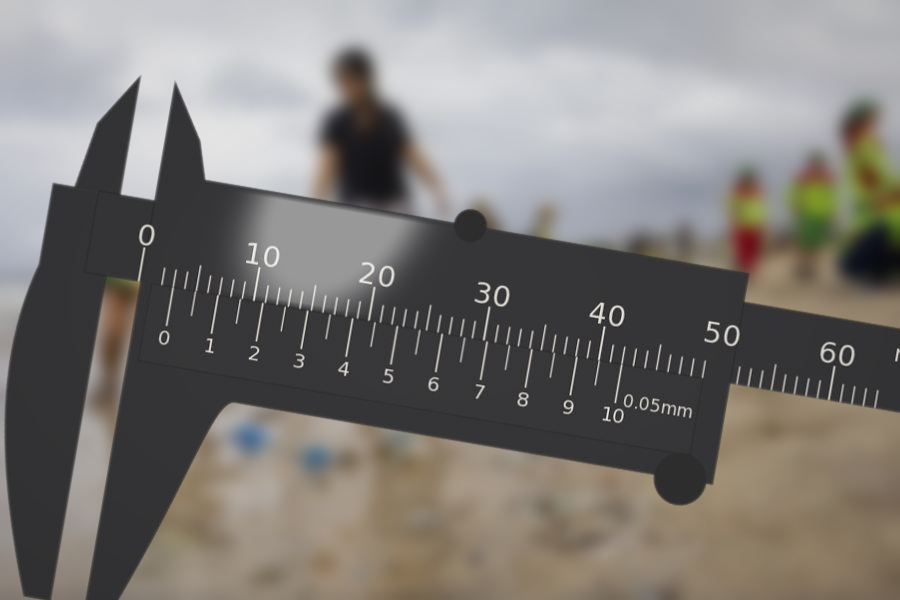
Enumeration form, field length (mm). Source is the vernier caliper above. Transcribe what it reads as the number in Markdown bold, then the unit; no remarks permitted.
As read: **3.0** mm
